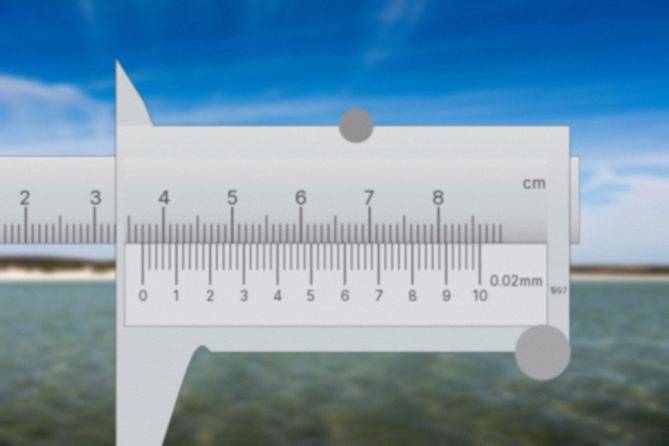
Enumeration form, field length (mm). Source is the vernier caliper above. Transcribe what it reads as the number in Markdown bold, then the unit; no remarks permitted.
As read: **37.0** mm
